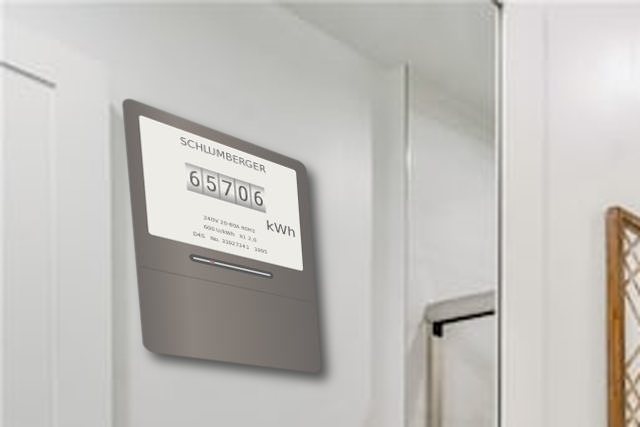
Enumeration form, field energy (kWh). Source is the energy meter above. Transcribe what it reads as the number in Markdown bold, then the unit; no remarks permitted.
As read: **65706** kWh
